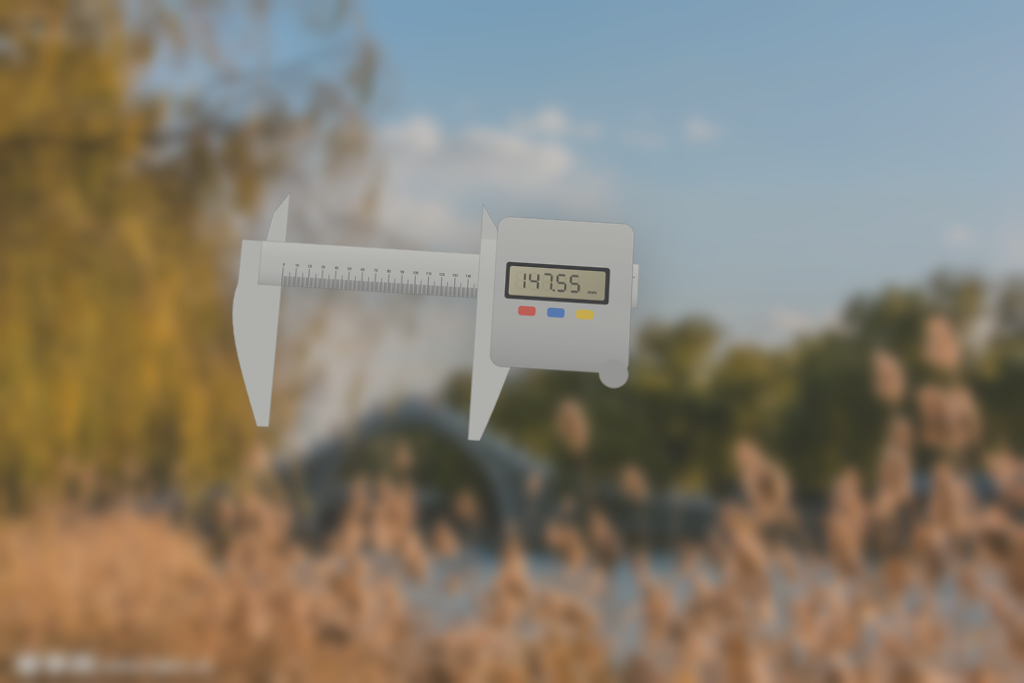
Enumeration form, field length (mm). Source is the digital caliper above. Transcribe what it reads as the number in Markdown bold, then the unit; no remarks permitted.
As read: **147.55** mm
